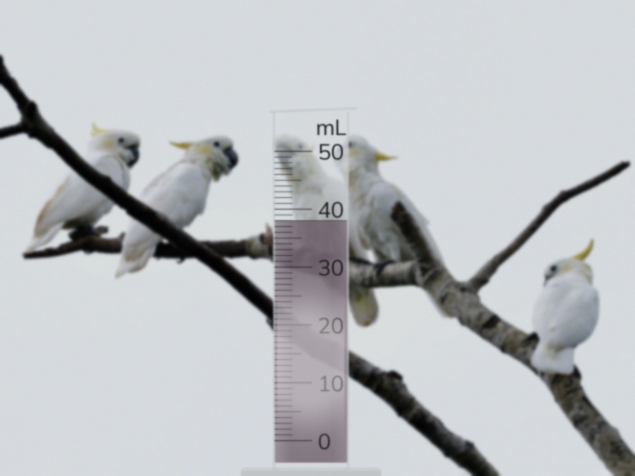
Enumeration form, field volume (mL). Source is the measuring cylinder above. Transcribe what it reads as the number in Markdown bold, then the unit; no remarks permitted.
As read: **38** mL
